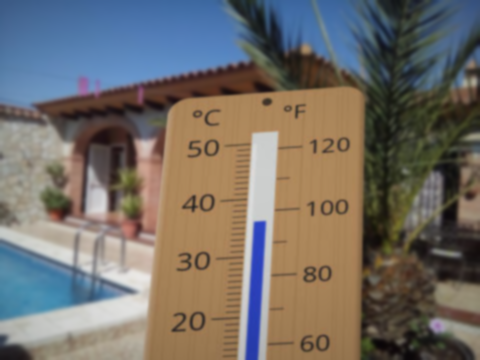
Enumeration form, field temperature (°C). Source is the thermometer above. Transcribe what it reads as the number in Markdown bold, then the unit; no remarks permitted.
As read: **36** °C
